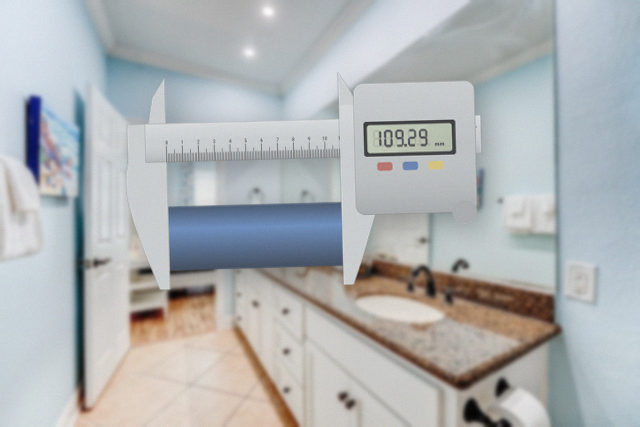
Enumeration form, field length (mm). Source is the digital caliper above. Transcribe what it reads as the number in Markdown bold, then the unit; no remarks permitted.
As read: **109.29** mm
